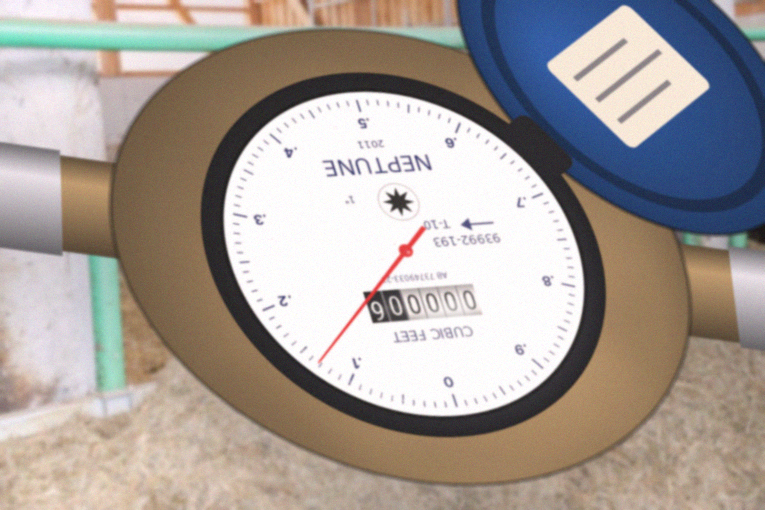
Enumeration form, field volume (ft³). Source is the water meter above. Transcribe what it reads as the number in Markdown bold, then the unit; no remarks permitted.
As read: **6.13** ft³
